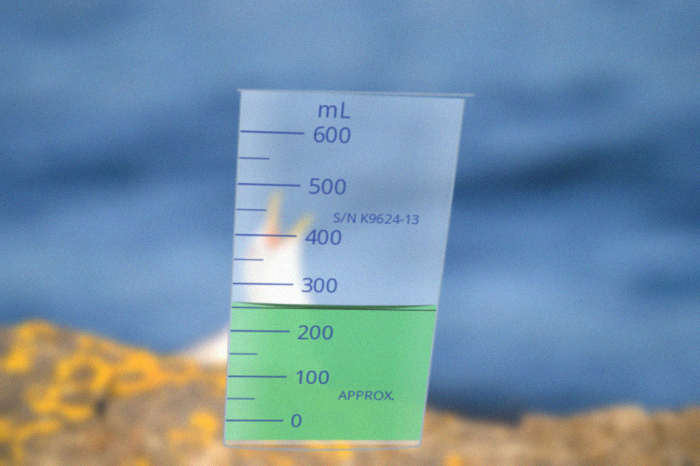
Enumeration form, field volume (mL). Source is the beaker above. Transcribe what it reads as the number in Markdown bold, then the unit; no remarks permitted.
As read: **250** mL
